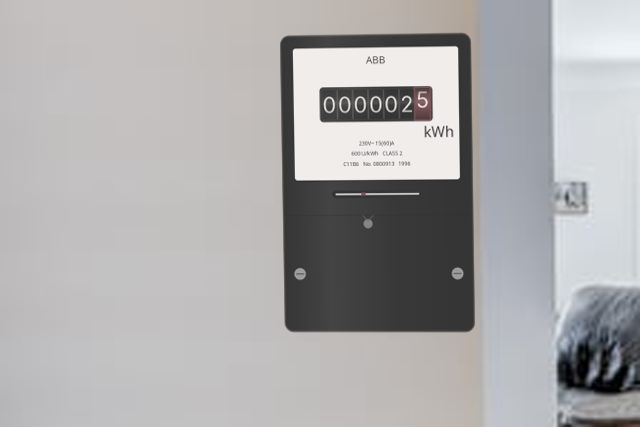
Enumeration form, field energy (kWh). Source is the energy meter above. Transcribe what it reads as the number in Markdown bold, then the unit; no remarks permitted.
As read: **2.5** kWh
